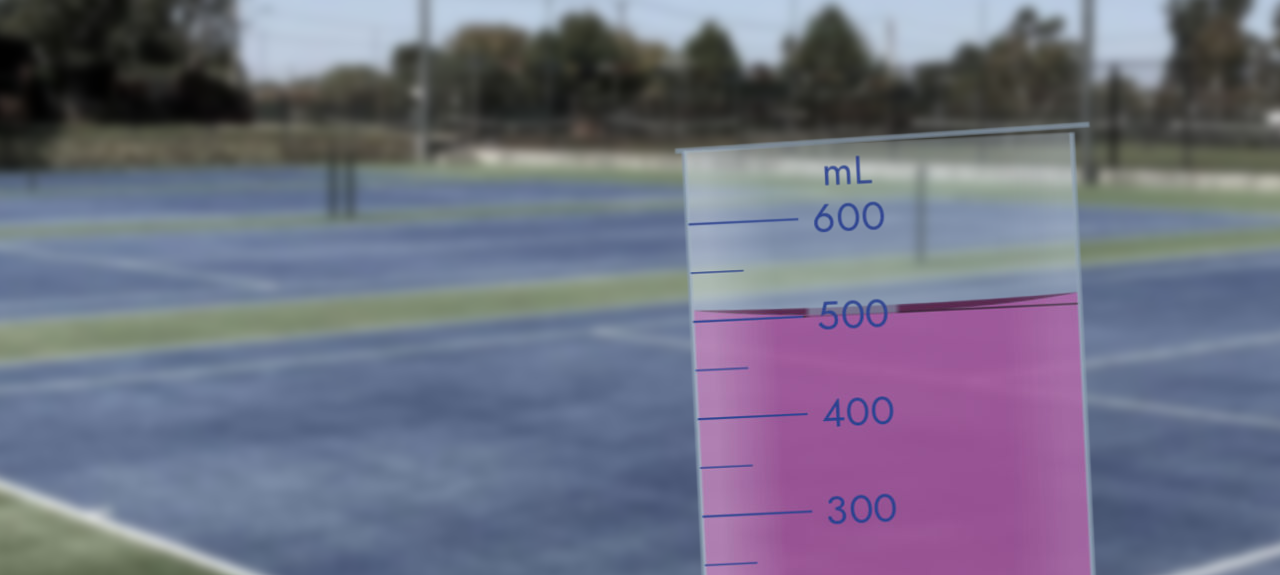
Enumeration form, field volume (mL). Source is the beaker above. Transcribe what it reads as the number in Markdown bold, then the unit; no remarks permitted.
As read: **500** mL
